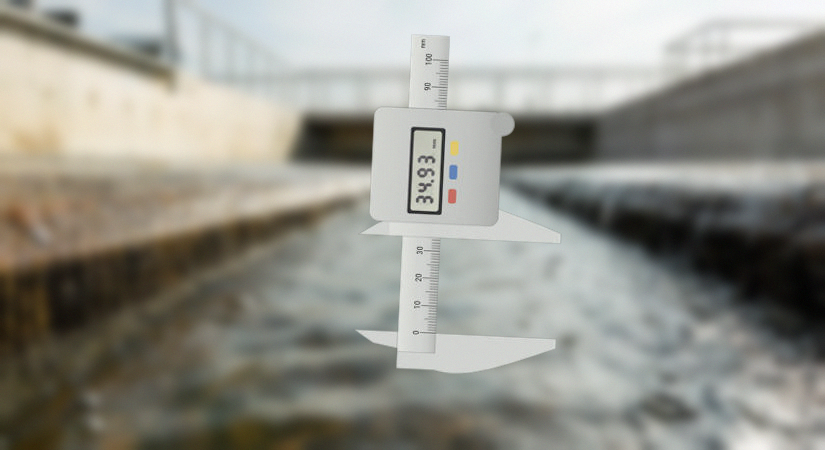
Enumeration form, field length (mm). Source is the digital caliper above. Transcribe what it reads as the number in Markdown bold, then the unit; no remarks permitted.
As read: **34.93** mm
